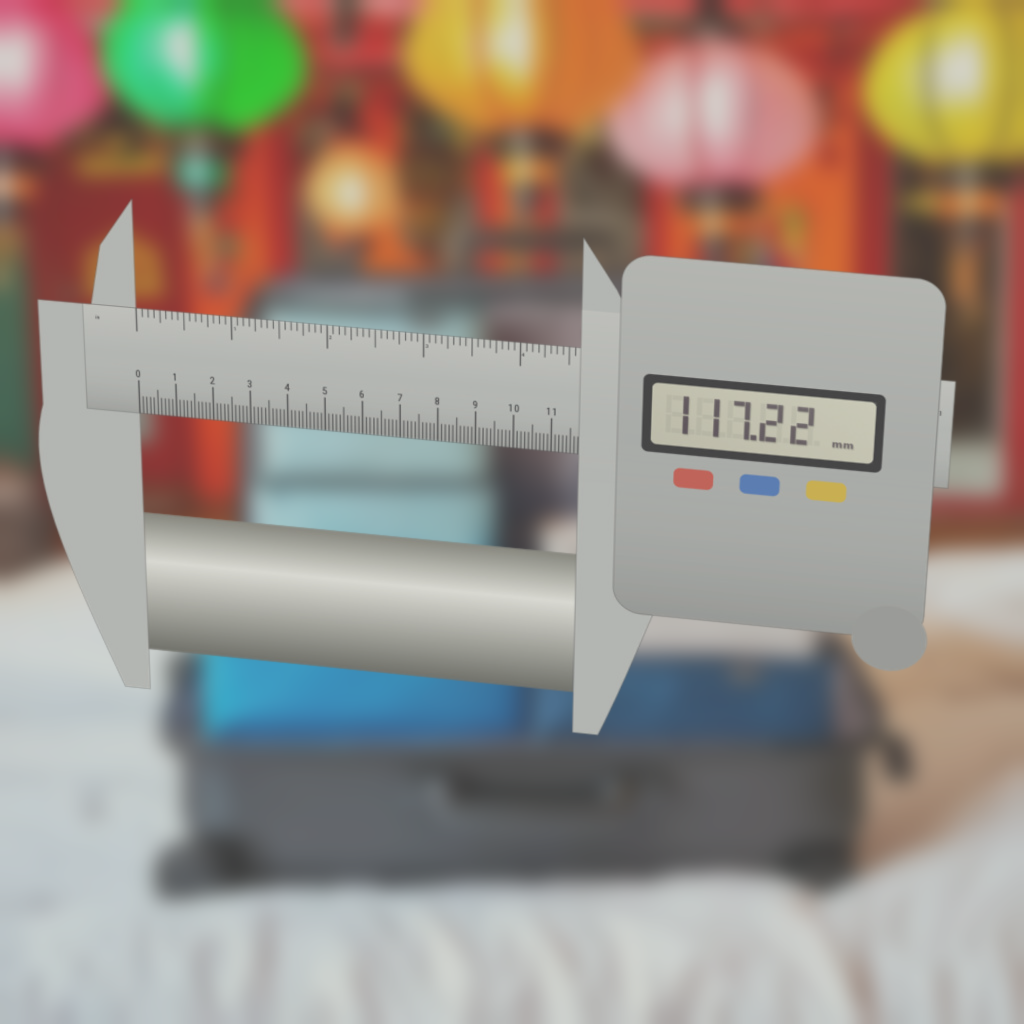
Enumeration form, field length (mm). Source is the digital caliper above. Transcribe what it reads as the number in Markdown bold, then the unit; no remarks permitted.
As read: **117.22** mm
